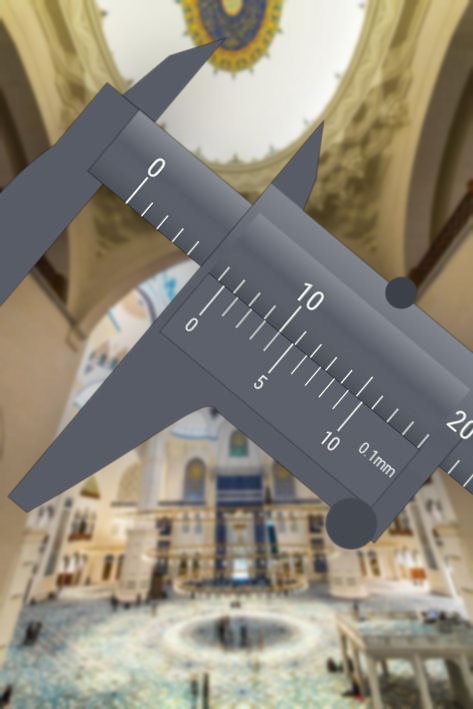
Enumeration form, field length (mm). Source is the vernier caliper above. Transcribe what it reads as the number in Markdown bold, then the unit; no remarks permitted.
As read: **6.4** mm
